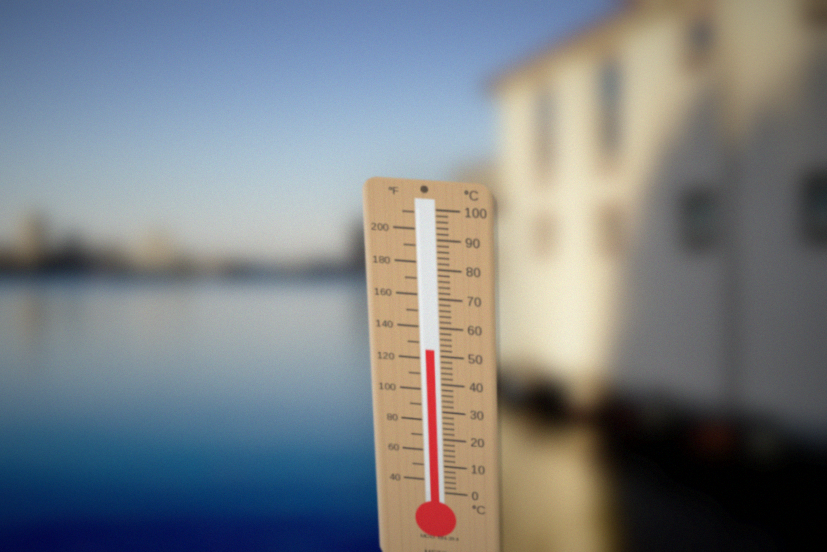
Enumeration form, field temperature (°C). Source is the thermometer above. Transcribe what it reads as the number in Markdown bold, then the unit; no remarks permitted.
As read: **52** °C
